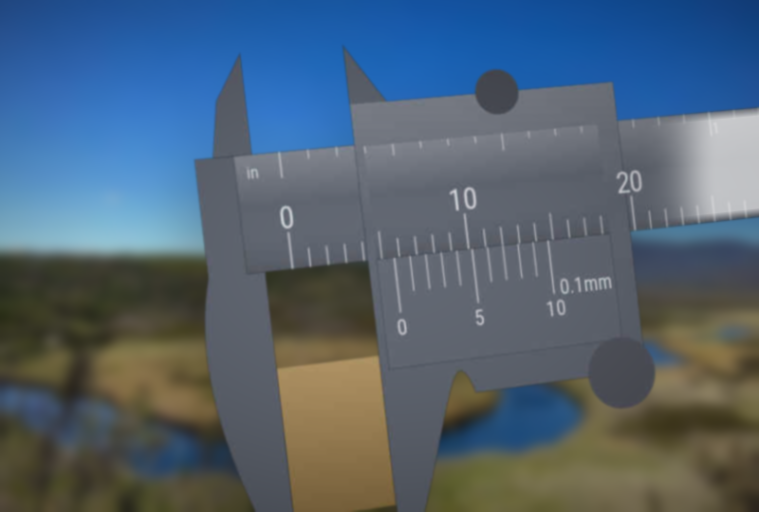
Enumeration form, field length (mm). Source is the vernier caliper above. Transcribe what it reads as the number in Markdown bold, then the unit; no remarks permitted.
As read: **5.7** mm
